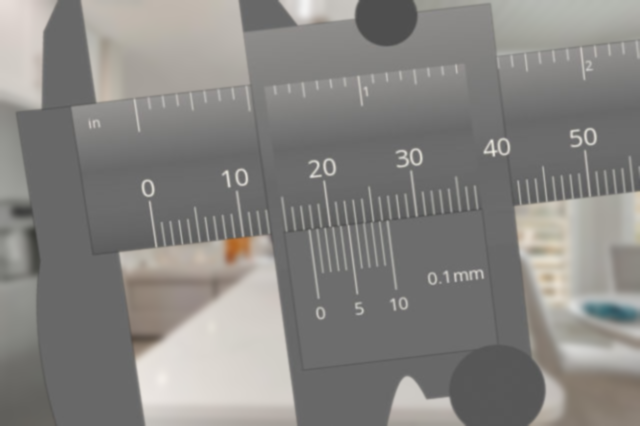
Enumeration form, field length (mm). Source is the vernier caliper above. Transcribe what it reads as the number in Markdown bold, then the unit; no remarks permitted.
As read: **17.6** mm
